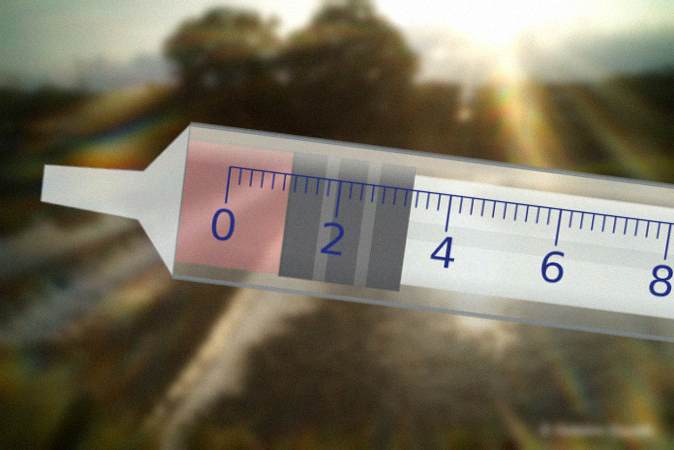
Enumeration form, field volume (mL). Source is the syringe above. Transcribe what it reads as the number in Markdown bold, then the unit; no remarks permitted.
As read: **1.1** mL
